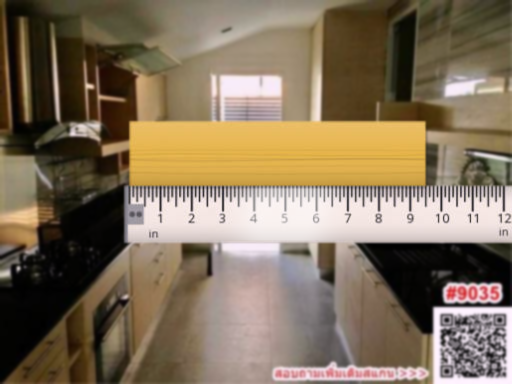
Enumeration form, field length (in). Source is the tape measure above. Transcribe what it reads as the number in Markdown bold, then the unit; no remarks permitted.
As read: **9.5** in
